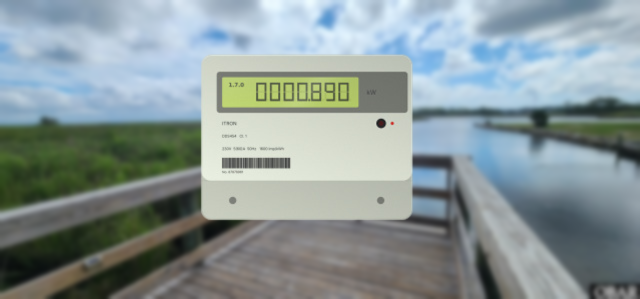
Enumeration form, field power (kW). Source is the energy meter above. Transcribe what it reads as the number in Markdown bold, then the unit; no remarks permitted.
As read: **0.890** kW
